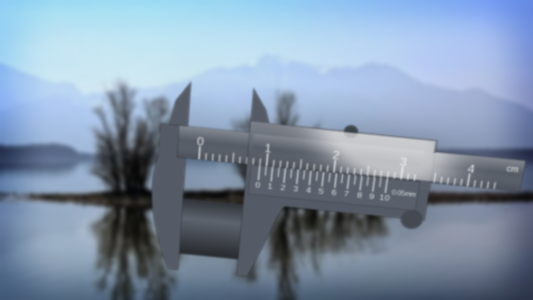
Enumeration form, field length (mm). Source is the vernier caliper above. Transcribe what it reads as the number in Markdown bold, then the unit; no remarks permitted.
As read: **9.0** mm
